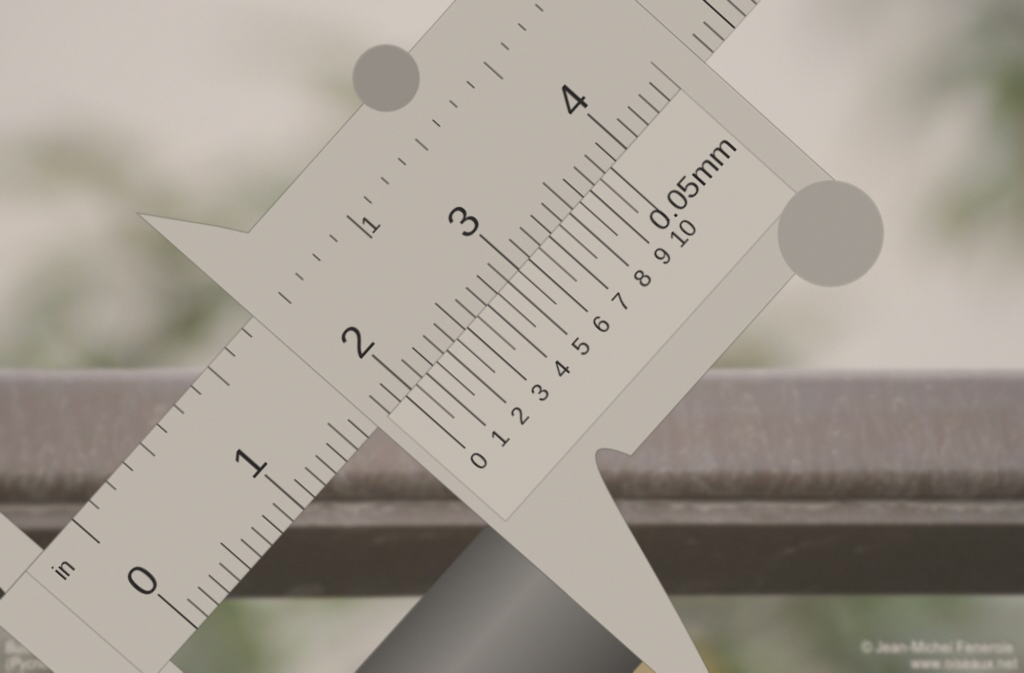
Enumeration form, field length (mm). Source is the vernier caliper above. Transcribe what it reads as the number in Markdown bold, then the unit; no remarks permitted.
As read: **19.5** mm
